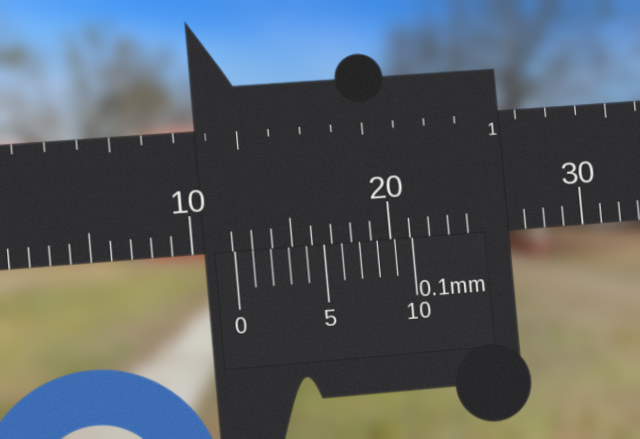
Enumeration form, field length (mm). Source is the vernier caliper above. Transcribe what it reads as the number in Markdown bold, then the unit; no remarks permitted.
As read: **12.1** mm
